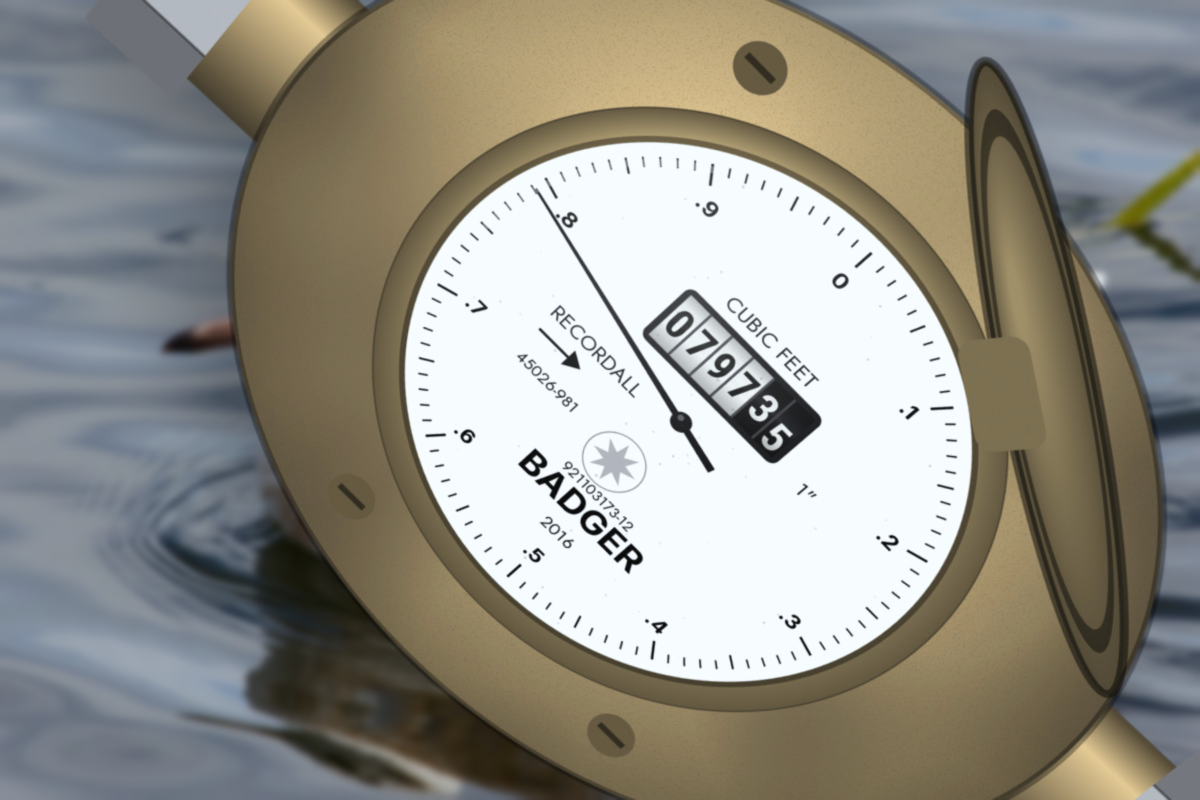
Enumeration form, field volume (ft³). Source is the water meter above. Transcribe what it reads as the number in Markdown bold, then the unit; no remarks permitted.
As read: **79734.79** ft³
